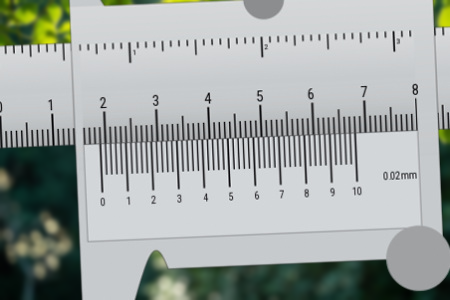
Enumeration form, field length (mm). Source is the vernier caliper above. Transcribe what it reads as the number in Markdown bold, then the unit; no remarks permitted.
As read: **19.0** mm
